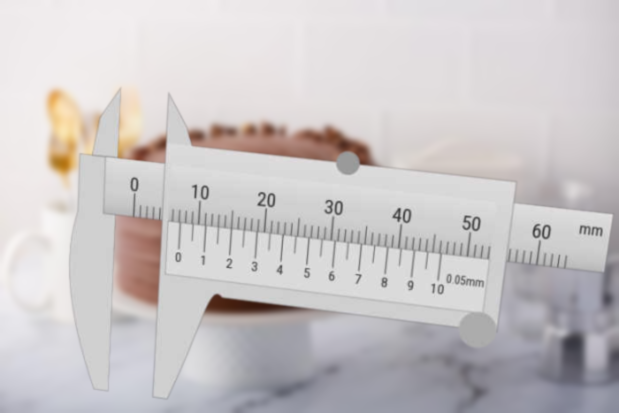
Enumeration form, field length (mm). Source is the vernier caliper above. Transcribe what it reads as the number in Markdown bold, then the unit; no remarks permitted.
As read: **7.2** mm
